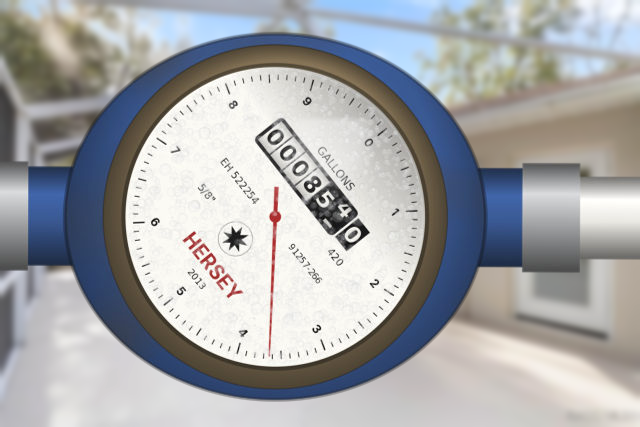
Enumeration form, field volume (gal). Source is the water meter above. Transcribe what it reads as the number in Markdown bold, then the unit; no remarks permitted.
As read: **8543.6** gal
